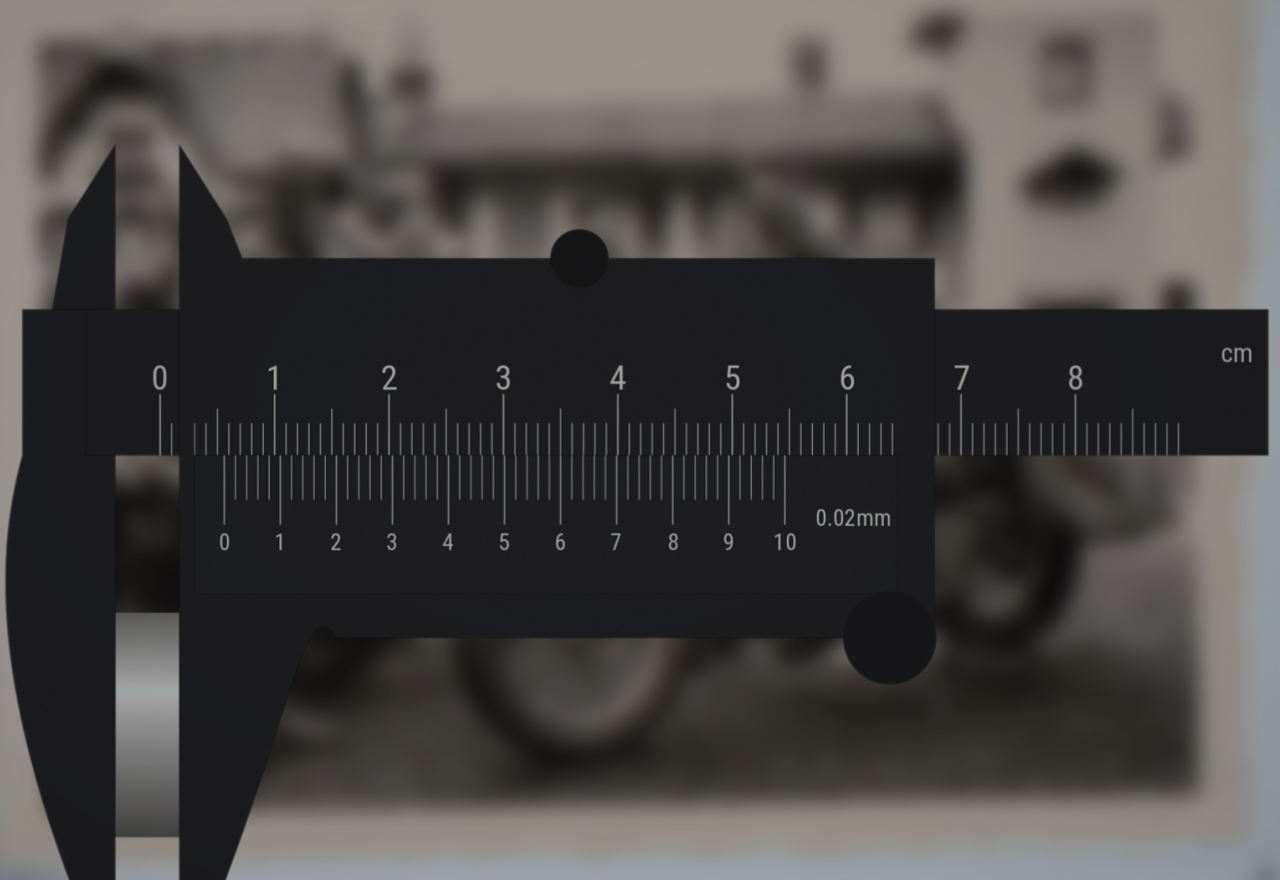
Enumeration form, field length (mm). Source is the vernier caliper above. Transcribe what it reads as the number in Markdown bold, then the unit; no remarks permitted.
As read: **5.6** mm
